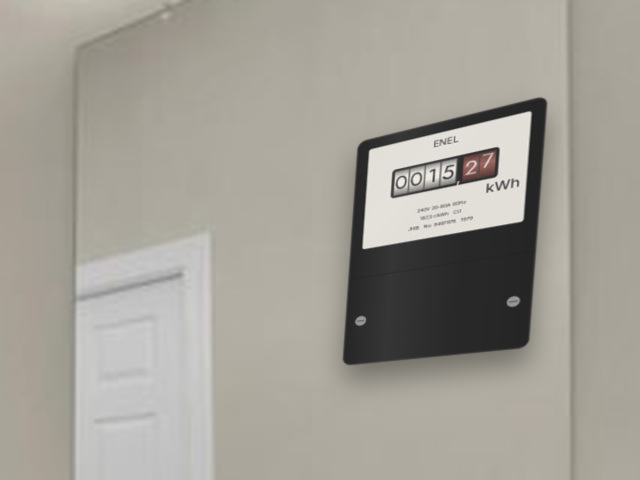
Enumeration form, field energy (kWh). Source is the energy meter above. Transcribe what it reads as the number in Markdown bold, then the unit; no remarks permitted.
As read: **15.27** kWh
